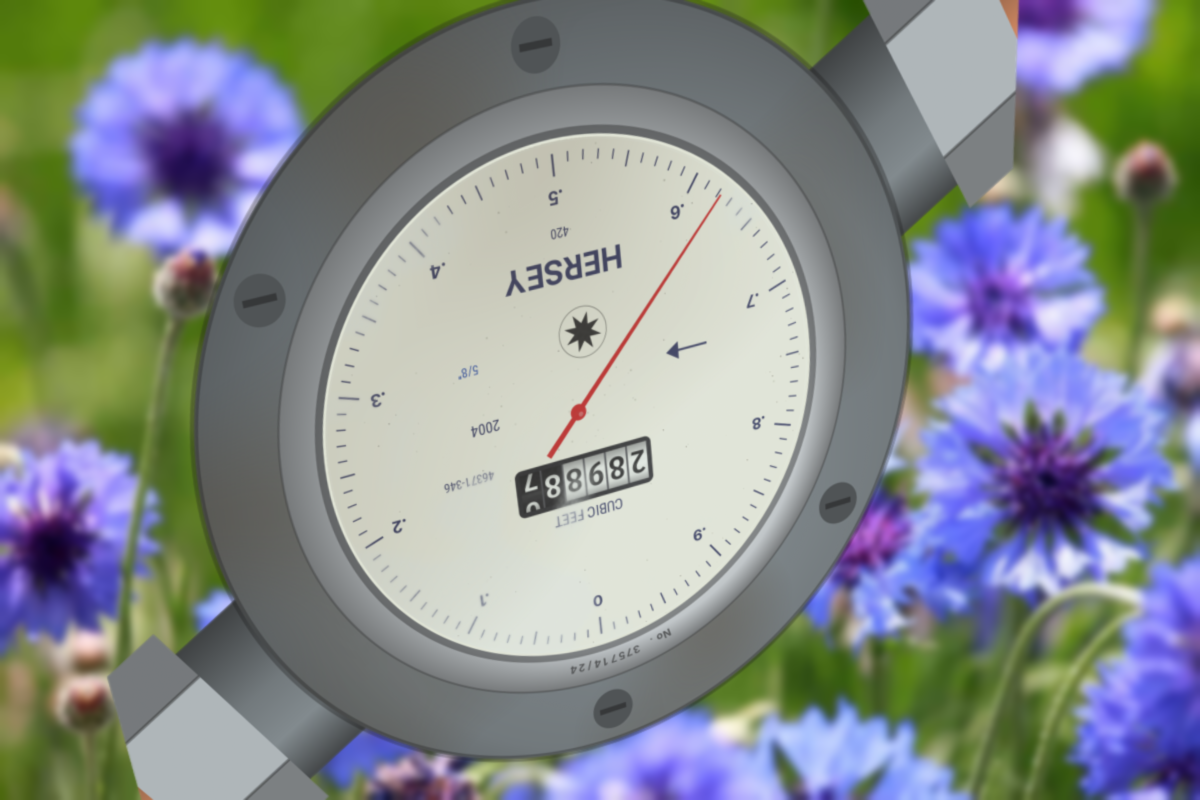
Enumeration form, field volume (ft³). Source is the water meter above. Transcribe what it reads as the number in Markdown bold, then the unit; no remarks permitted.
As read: **289886.62** ft³
